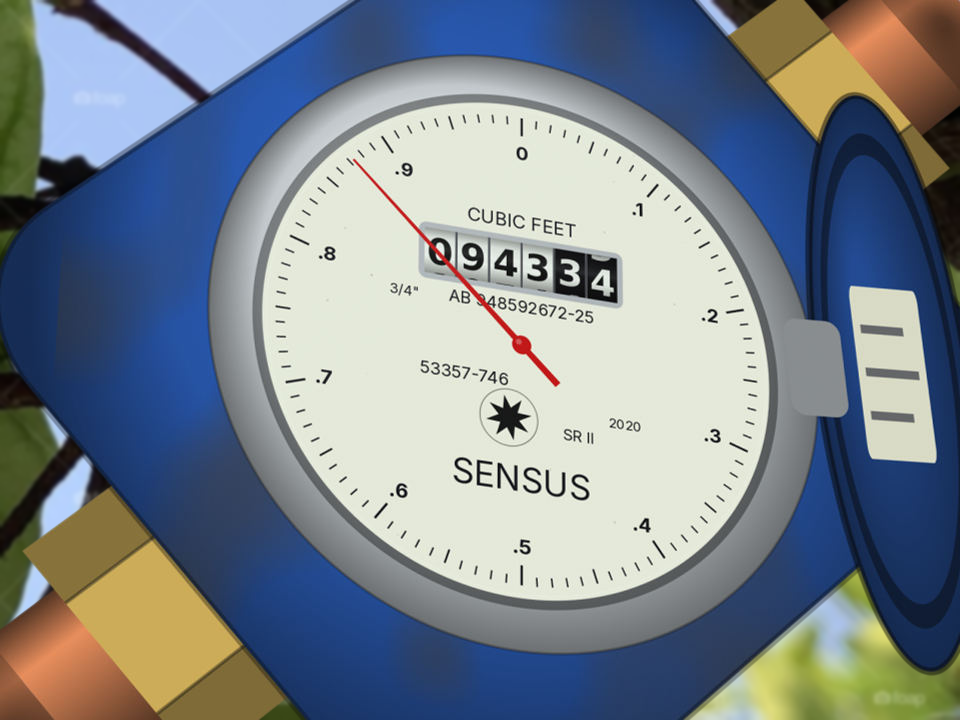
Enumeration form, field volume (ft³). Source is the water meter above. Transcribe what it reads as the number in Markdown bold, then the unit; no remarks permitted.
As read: **94333.87** ft³
